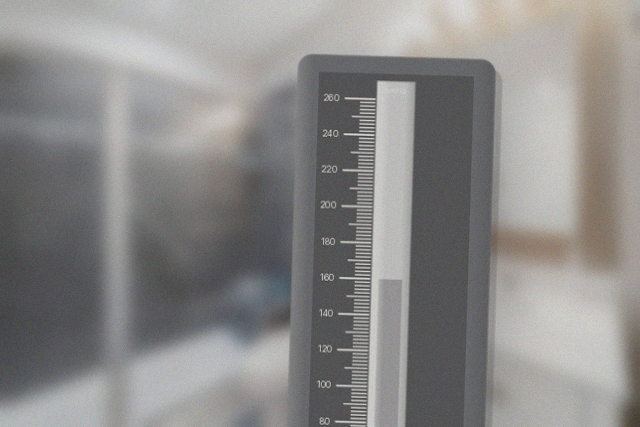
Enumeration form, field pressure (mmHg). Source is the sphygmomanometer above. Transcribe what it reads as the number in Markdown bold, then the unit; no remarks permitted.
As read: **160** mmHg
